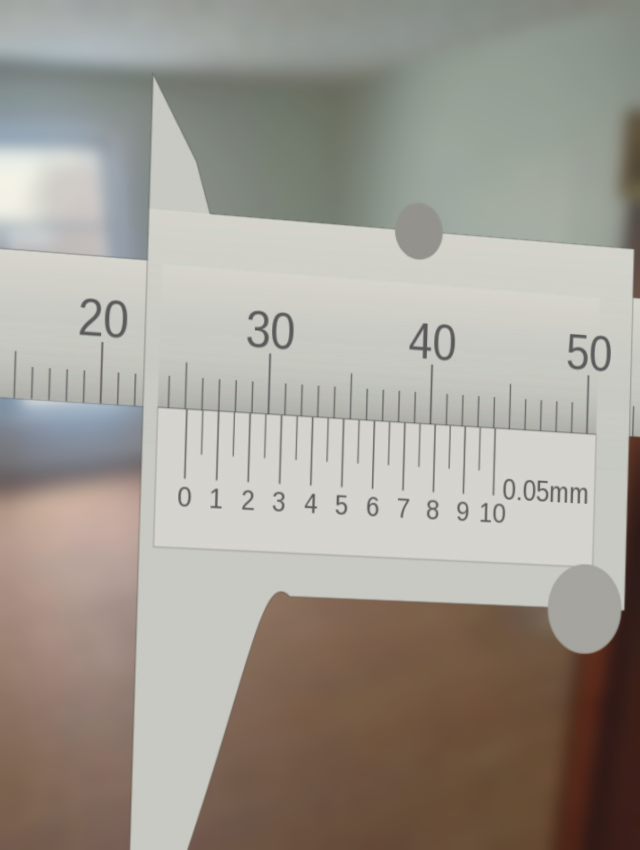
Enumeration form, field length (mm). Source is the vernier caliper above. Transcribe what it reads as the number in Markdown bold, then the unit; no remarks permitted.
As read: **25.1** mm
